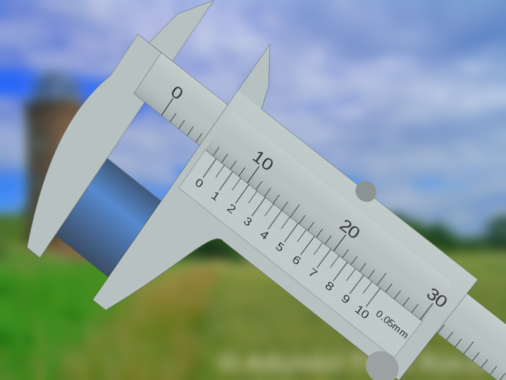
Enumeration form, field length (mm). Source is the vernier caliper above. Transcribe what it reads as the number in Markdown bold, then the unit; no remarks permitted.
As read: **6.4** mm
